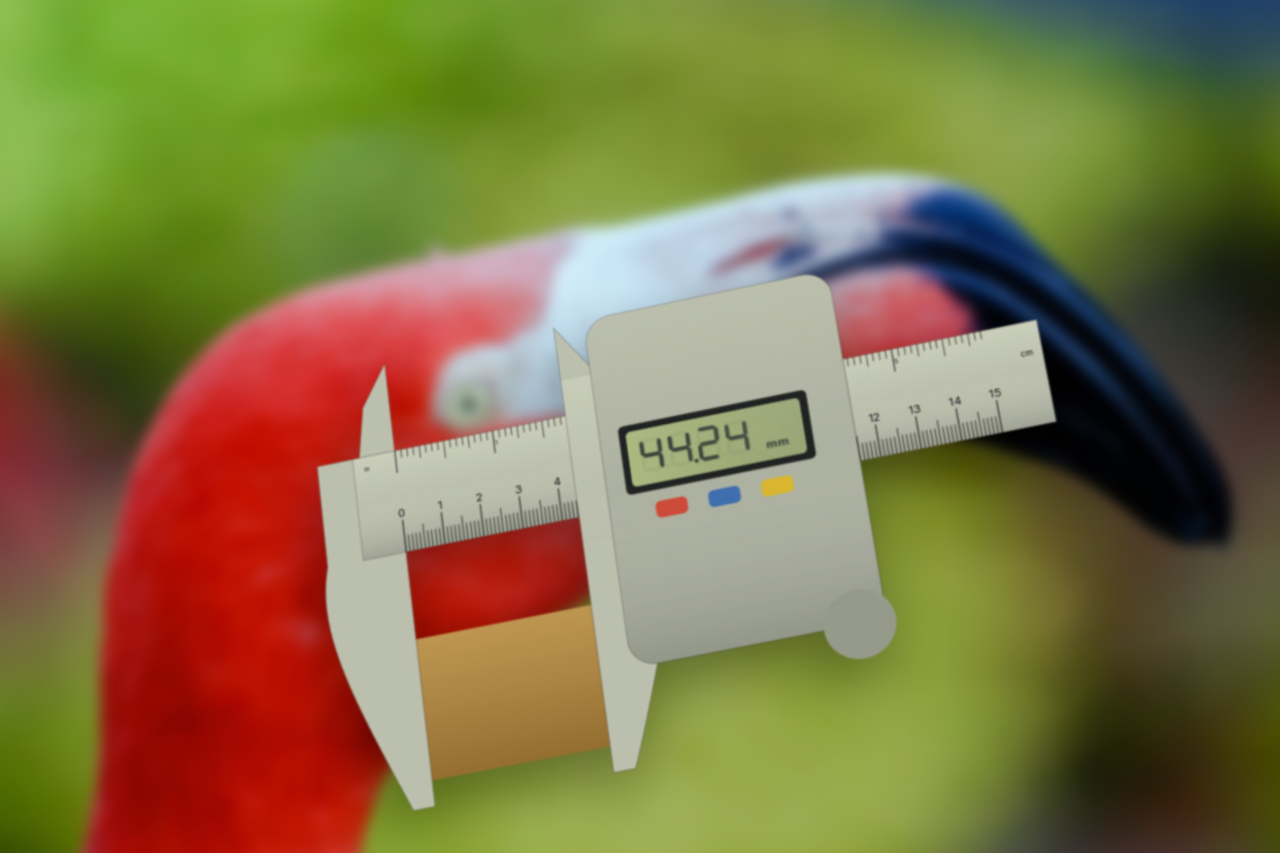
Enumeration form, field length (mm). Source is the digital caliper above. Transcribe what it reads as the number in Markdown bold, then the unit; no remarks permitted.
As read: **44.24** mm
